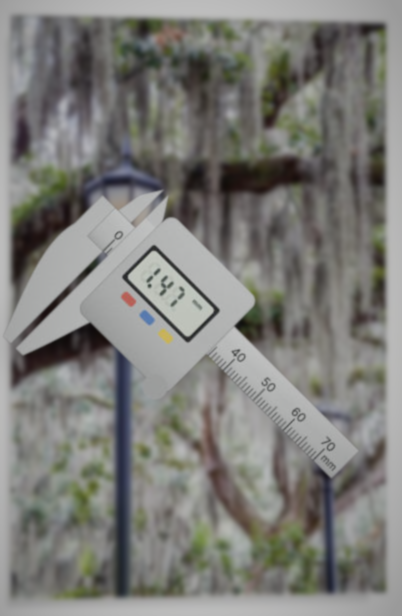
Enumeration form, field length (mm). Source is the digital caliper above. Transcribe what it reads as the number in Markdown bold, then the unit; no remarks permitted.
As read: **1.47** mm
